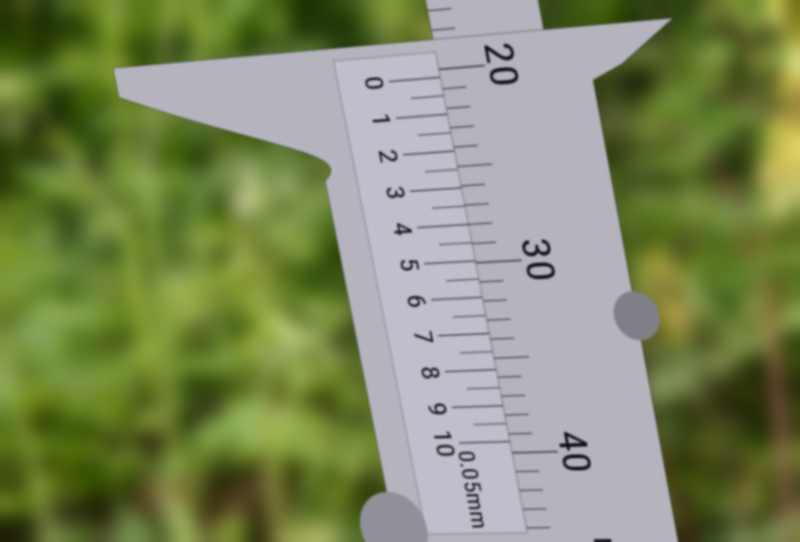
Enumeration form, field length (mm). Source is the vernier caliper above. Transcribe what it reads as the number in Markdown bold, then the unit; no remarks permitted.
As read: **20.4** mm
